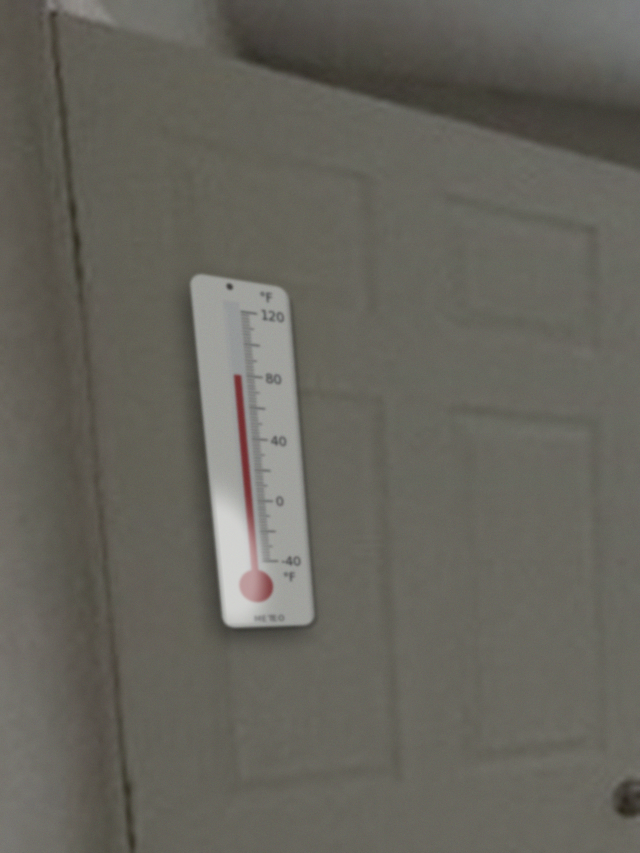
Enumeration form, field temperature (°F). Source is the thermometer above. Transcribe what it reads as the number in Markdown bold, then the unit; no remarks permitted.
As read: **80** °F
